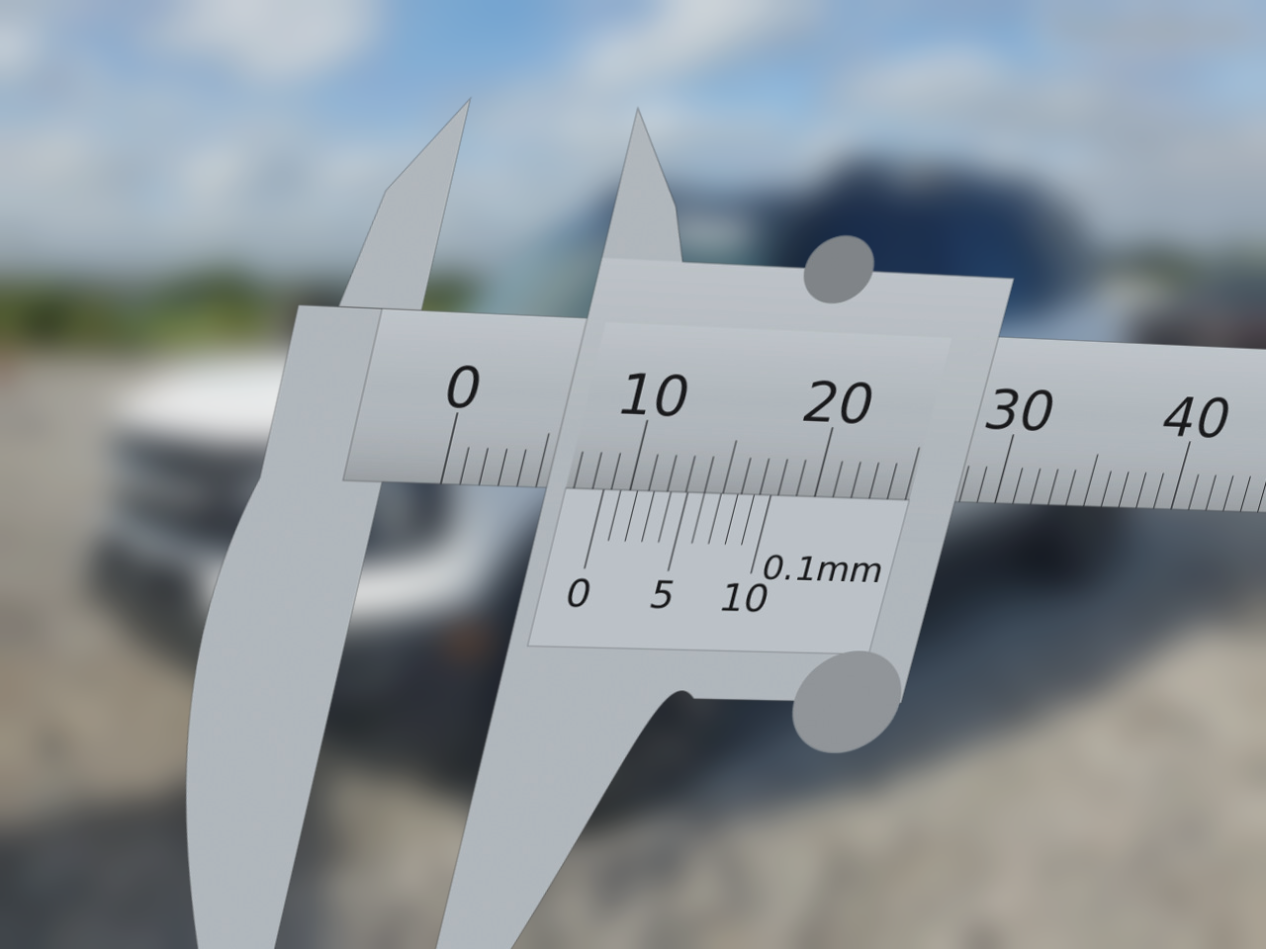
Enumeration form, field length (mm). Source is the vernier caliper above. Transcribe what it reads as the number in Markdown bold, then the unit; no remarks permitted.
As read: **8.6** mm
